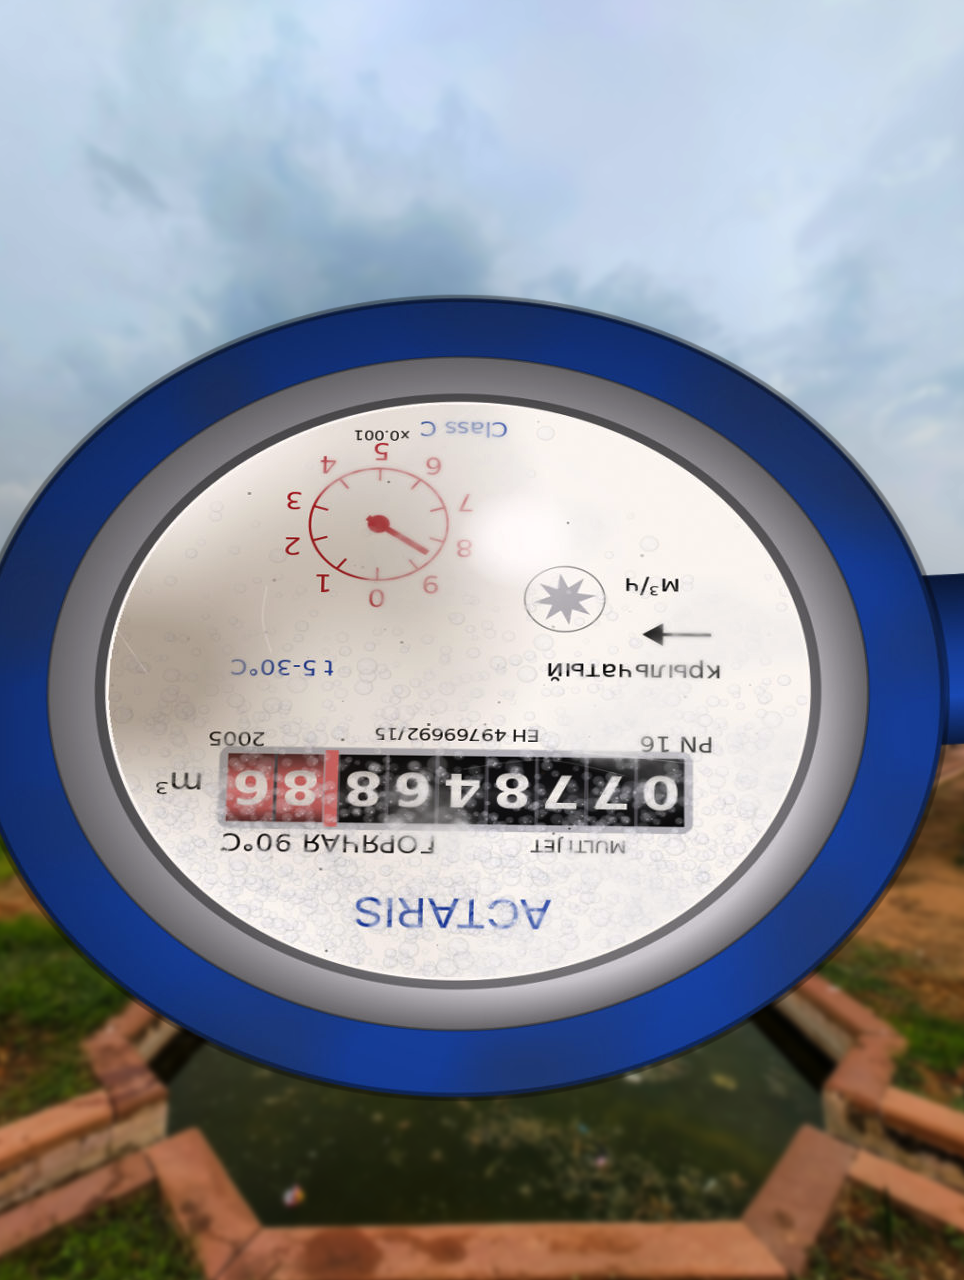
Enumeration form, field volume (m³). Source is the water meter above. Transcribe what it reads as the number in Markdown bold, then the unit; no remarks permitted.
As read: **778468.868** m³
